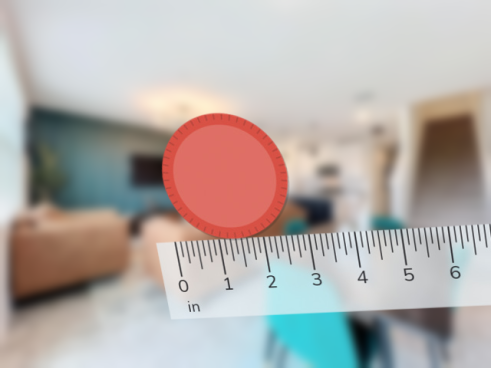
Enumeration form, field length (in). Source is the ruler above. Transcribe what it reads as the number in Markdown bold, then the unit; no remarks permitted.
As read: **2.75** in
